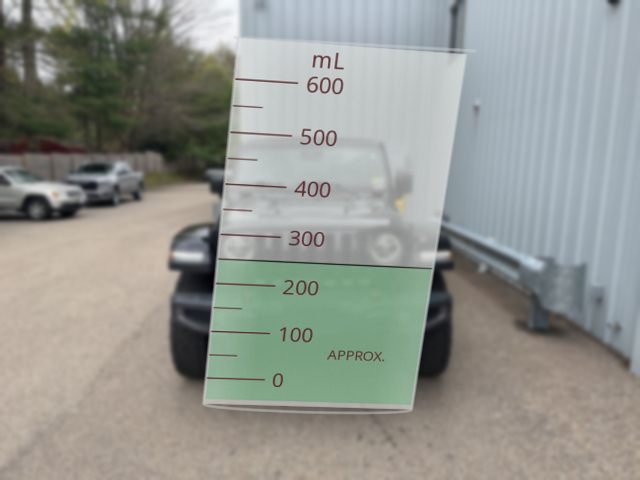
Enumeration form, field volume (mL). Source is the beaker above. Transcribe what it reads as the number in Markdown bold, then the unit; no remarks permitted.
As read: **250** mL
